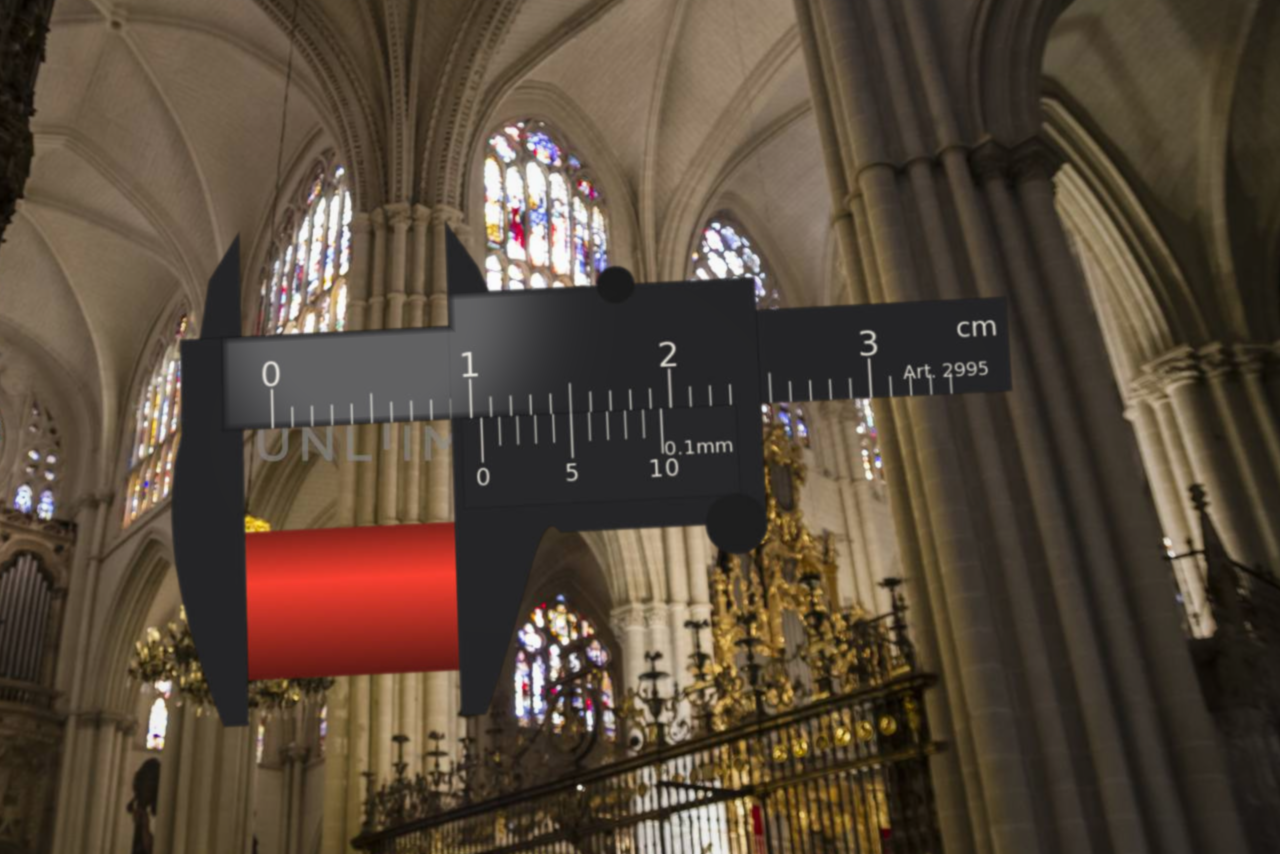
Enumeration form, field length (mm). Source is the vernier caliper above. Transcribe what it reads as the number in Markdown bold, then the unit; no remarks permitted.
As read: **10.5** mm
